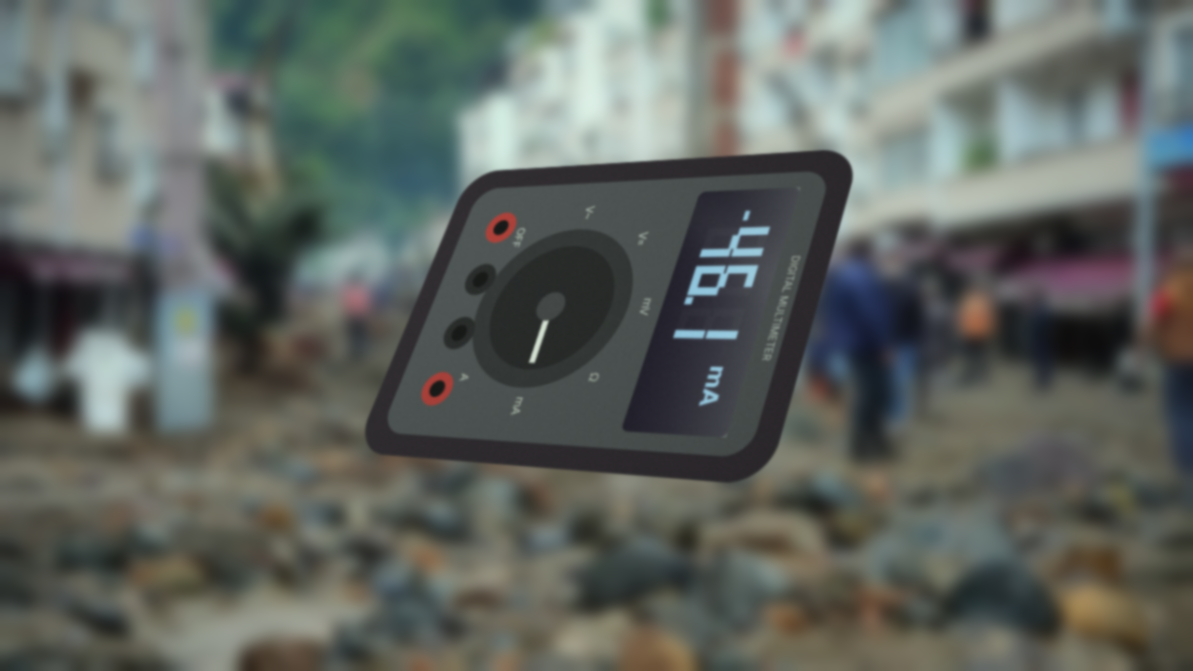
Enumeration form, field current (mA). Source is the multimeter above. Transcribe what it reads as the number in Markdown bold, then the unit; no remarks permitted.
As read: **-46.1** mA
